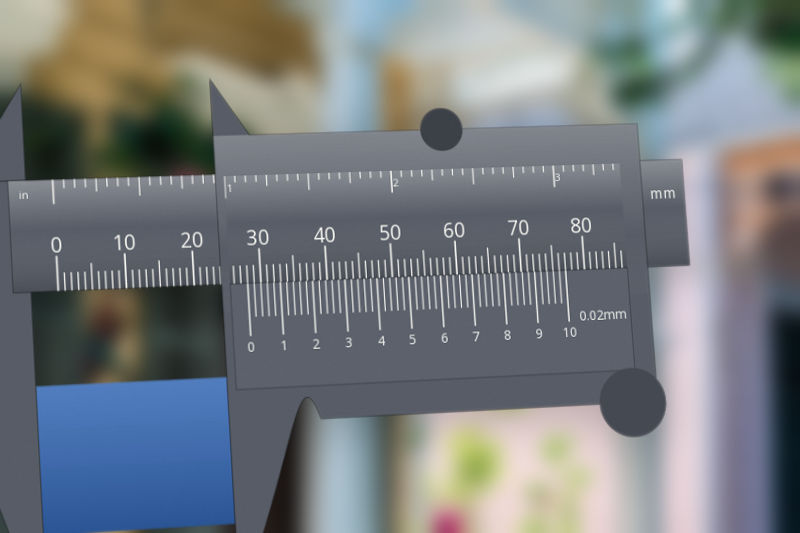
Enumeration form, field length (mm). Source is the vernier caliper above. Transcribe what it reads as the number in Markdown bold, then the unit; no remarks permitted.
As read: **28.0** mm
